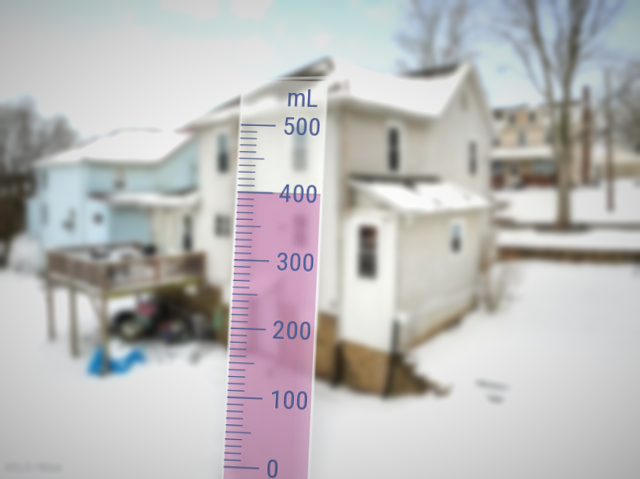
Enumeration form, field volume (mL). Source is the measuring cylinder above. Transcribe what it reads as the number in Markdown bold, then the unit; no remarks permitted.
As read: **400** mL
